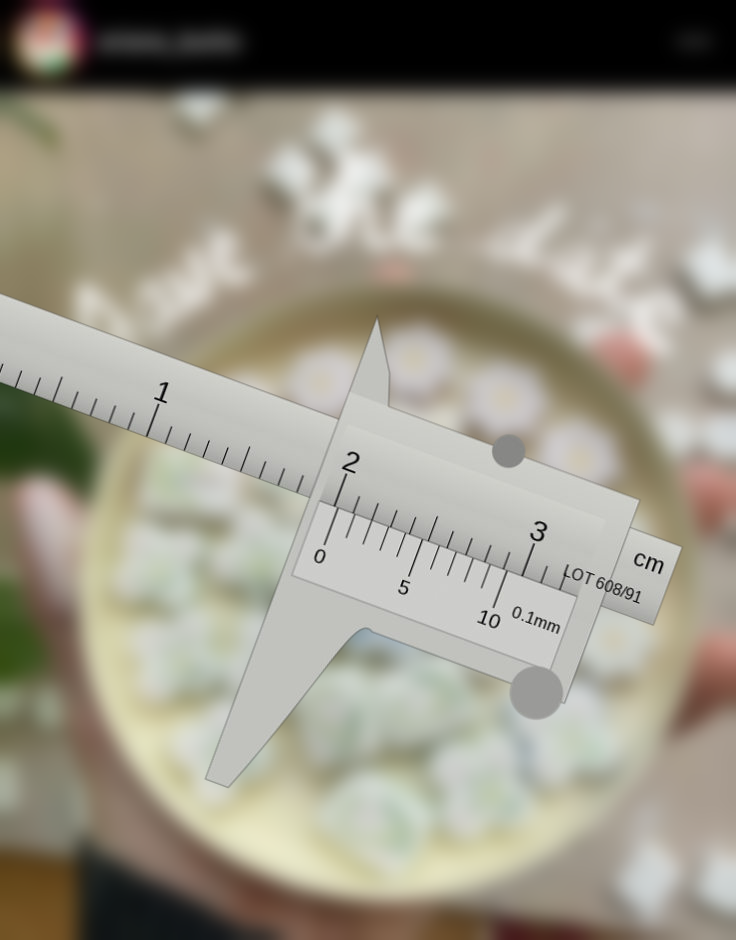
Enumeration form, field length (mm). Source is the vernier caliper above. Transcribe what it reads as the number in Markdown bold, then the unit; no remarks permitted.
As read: **20.2** mm
